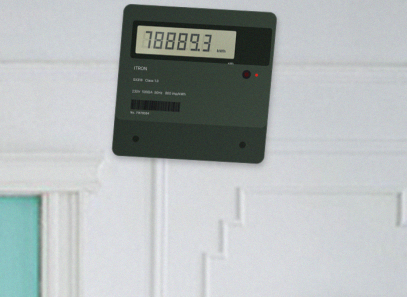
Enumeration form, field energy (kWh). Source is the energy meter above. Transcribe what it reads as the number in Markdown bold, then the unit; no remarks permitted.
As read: **78889.3** kWh
